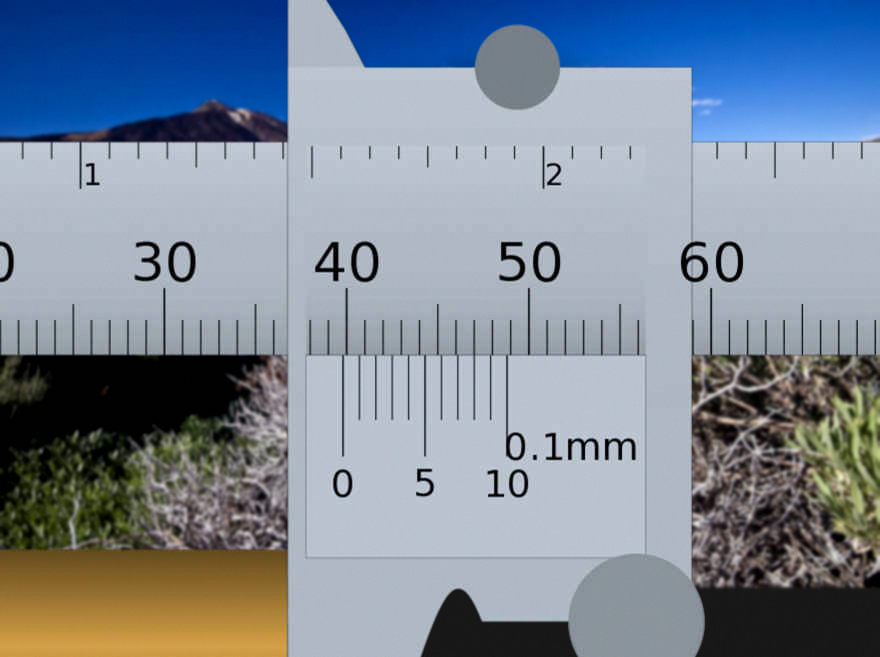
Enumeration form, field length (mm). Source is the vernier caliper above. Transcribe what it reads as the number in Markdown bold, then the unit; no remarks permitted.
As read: **39.8** mm
